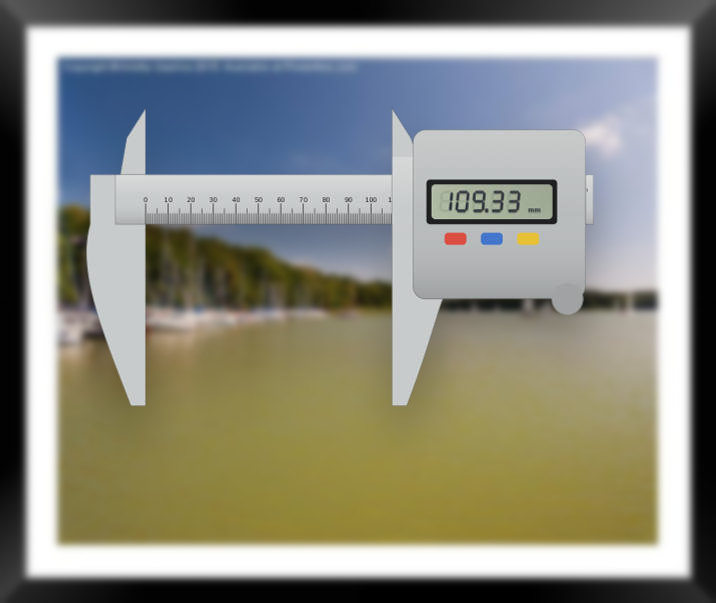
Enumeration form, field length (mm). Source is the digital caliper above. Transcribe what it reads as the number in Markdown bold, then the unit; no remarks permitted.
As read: **109.33** mm
